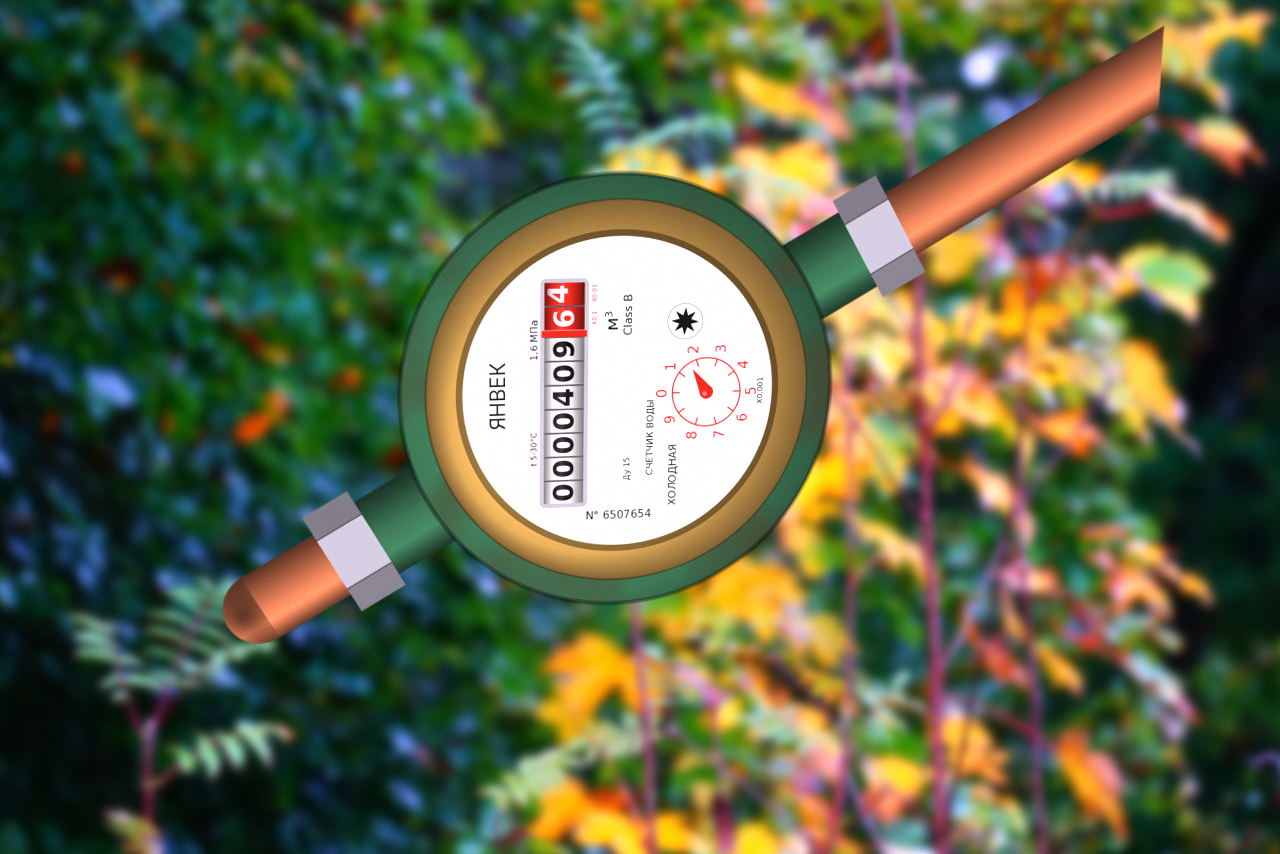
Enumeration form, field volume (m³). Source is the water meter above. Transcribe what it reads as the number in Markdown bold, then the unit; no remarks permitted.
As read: **409.641** m³
